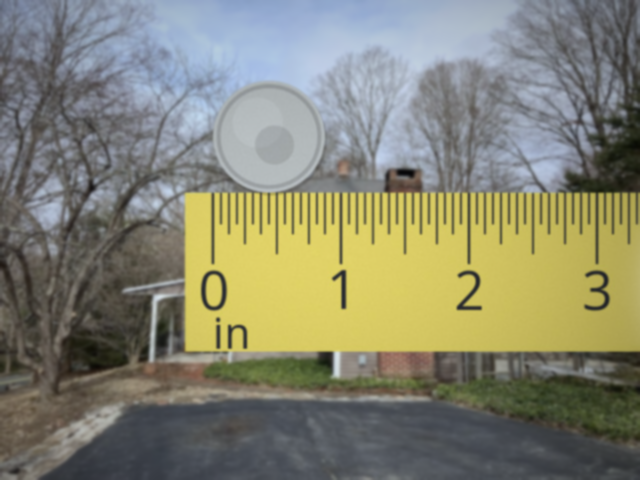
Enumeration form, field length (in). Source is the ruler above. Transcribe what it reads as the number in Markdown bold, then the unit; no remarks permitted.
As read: **0.875** in
